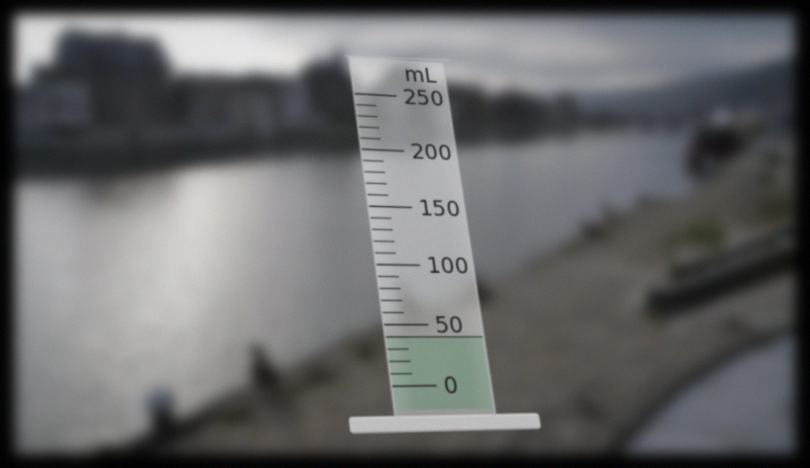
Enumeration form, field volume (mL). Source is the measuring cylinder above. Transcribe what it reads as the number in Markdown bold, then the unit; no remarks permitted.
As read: **40** mL
